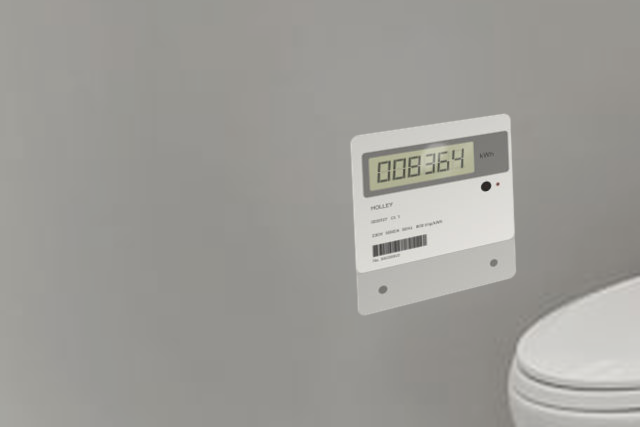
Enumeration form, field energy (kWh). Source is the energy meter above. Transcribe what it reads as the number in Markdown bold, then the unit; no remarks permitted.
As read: **8364** kWh
